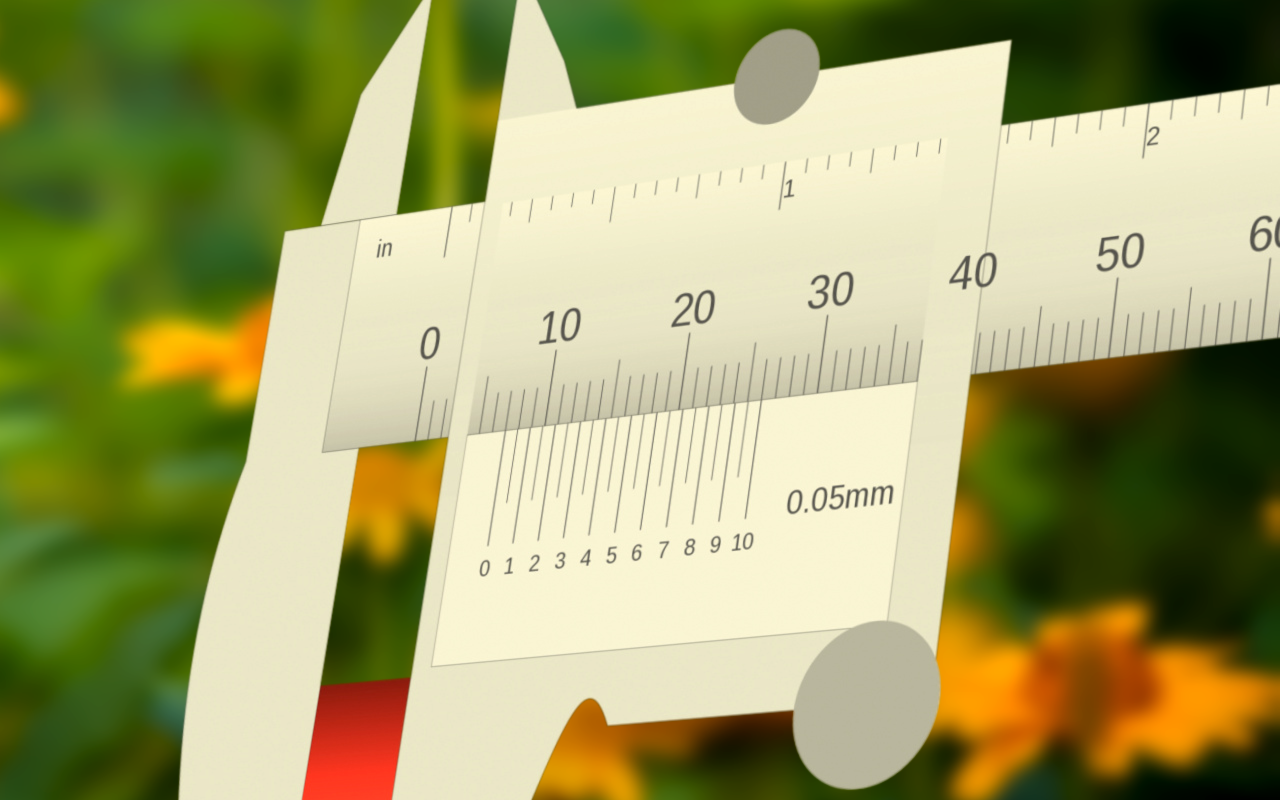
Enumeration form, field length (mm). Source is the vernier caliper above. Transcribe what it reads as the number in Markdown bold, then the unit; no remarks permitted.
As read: **7.0** mm
